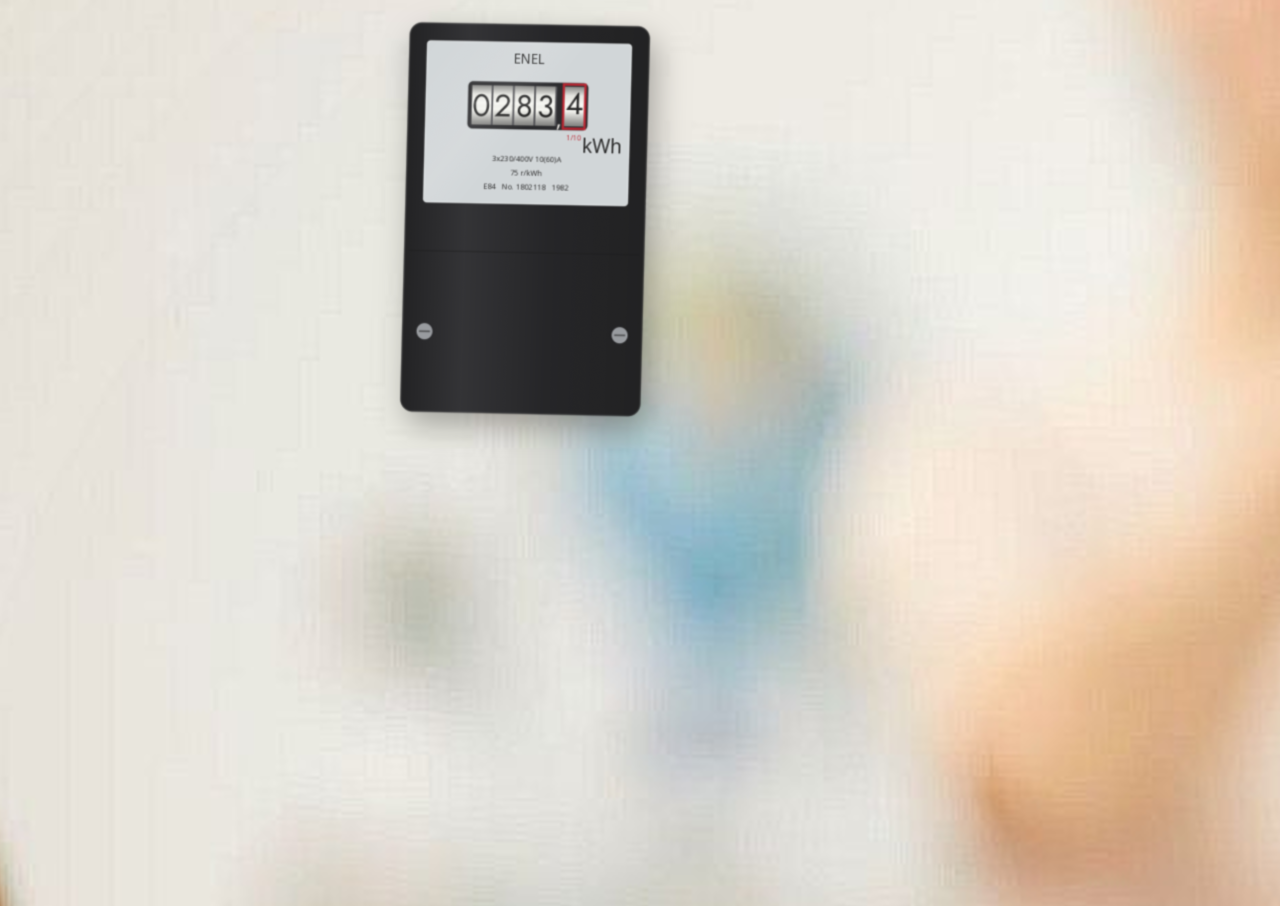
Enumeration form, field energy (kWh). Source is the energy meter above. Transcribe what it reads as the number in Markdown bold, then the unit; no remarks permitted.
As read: **283.4** kWh
